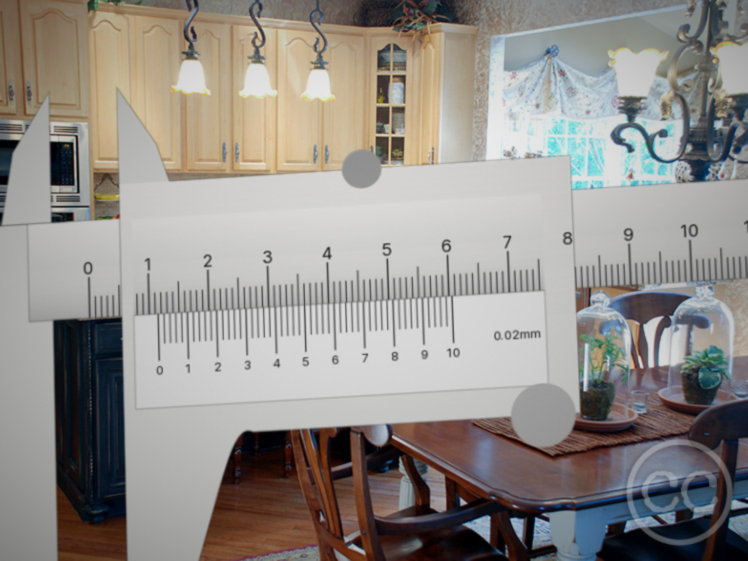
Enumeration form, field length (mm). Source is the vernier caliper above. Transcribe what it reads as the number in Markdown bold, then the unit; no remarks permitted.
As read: **11.5** mm
